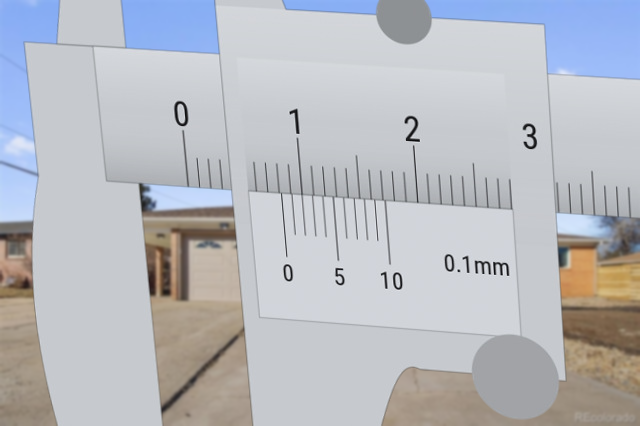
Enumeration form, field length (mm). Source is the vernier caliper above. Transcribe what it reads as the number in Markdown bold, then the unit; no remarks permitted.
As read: **8.2** mm
